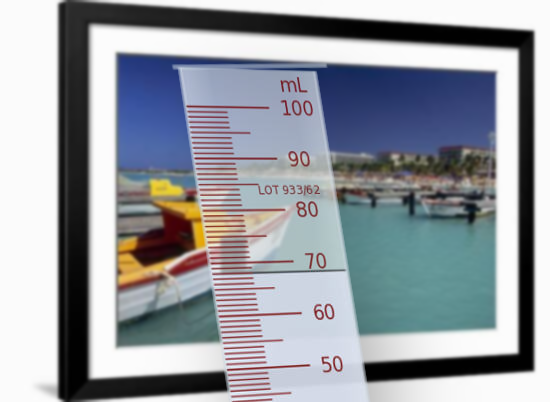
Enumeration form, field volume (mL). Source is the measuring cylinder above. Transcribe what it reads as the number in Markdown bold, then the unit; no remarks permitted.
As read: **68** mL
